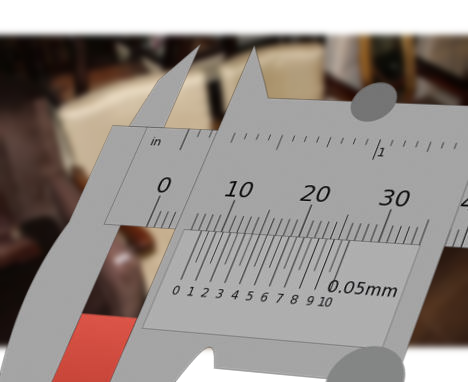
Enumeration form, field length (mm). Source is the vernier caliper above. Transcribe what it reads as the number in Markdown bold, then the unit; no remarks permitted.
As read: **7.4** mm
